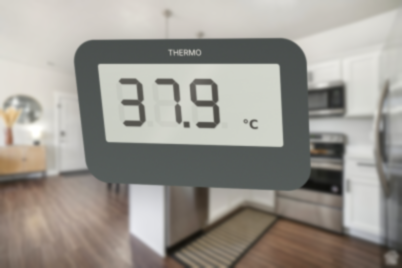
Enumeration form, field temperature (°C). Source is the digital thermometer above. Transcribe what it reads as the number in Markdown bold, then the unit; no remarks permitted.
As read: **37.9** °C
